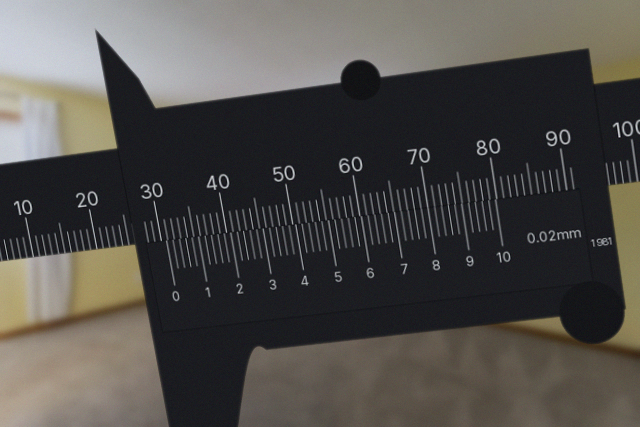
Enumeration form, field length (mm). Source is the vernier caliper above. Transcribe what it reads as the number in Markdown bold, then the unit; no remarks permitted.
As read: **30.8** mm
